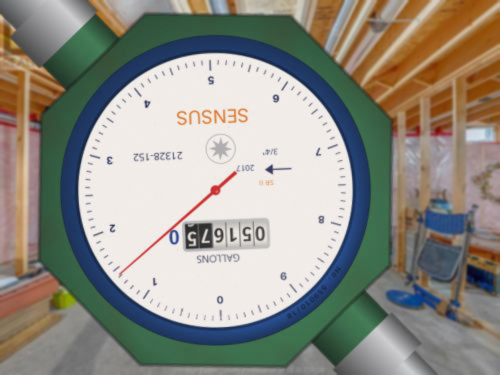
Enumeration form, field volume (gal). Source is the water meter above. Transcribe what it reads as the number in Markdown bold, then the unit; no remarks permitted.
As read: **516751.4** gal
